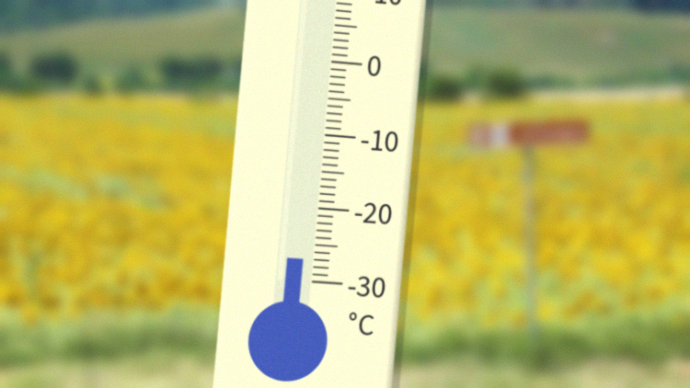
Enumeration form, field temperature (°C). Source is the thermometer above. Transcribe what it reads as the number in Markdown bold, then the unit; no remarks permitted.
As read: **-27** °C
